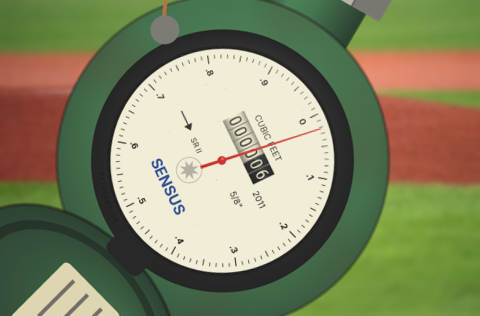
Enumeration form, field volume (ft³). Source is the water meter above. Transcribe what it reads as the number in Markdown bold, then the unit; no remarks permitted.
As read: **6.02** ft³
